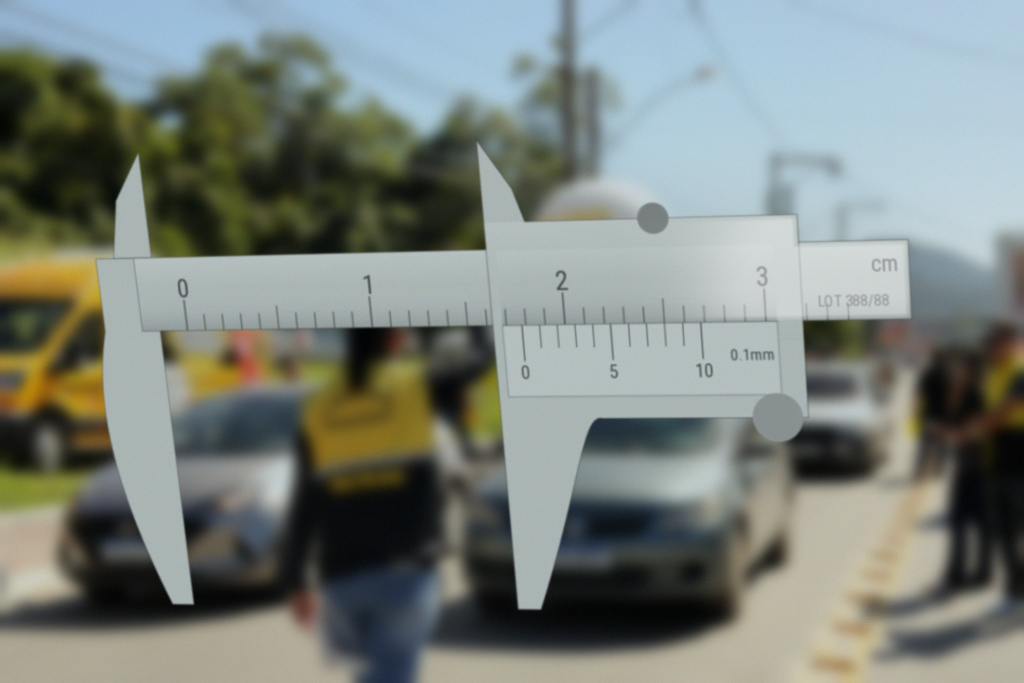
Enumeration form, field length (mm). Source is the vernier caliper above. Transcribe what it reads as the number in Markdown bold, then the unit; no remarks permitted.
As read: **17.8** mm
